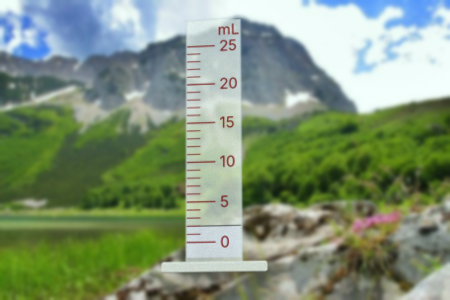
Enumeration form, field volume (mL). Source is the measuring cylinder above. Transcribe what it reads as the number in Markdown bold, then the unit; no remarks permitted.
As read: **2** mL
